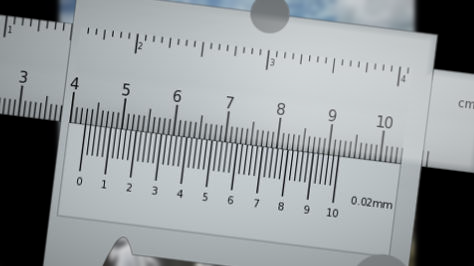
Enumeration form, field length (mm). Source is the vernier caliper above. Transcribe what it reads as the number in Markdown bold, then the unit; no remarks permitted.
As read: **43.0** mm
